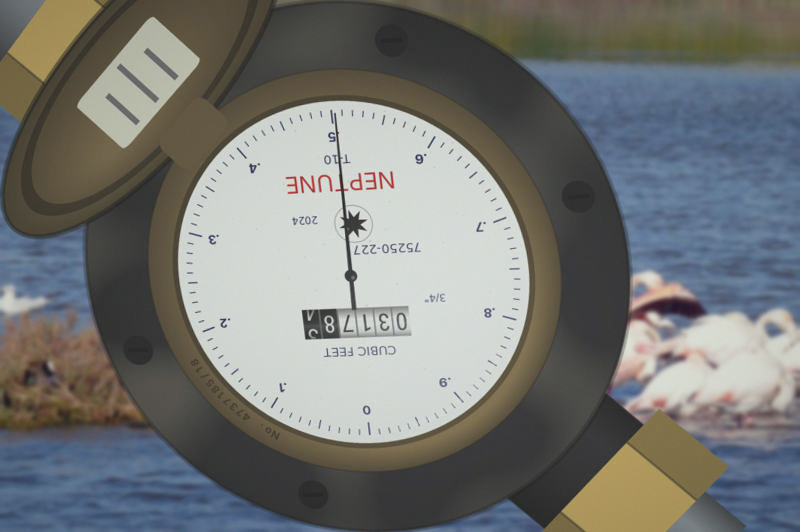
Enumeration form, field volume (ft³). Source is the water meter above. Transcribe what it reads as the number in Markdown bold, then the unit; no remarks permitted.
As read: **31783.50** ft³
